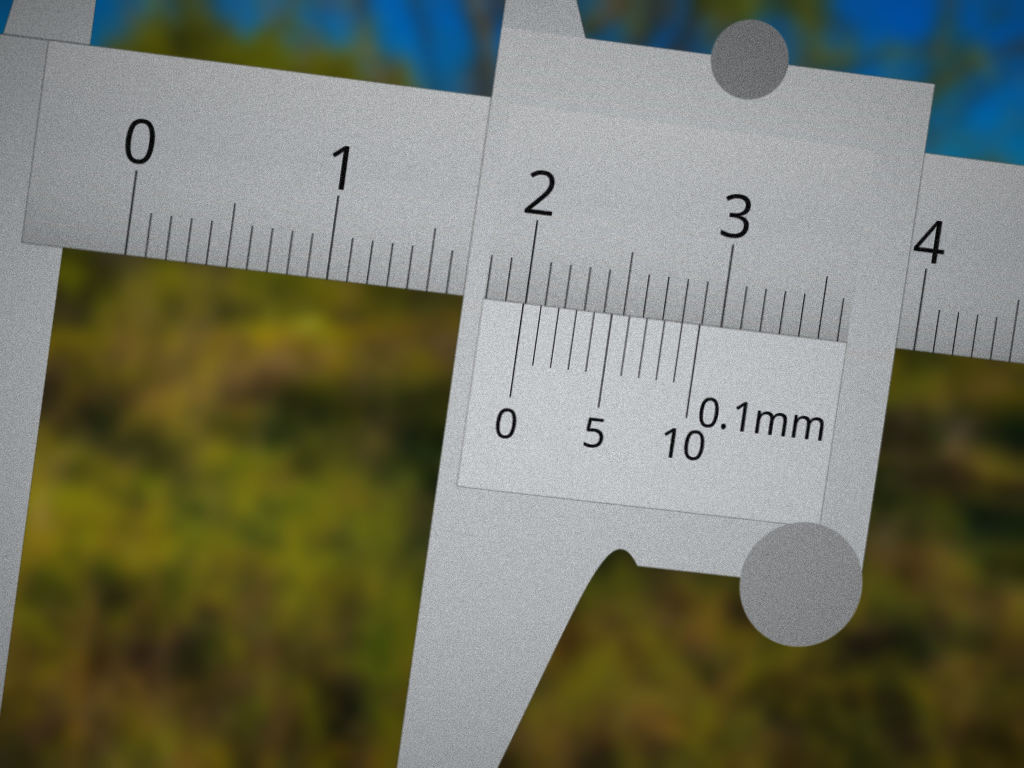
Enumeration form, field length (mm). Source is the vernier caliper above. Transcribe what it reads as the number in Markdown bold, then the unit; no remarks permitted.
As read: **19.9** mm
